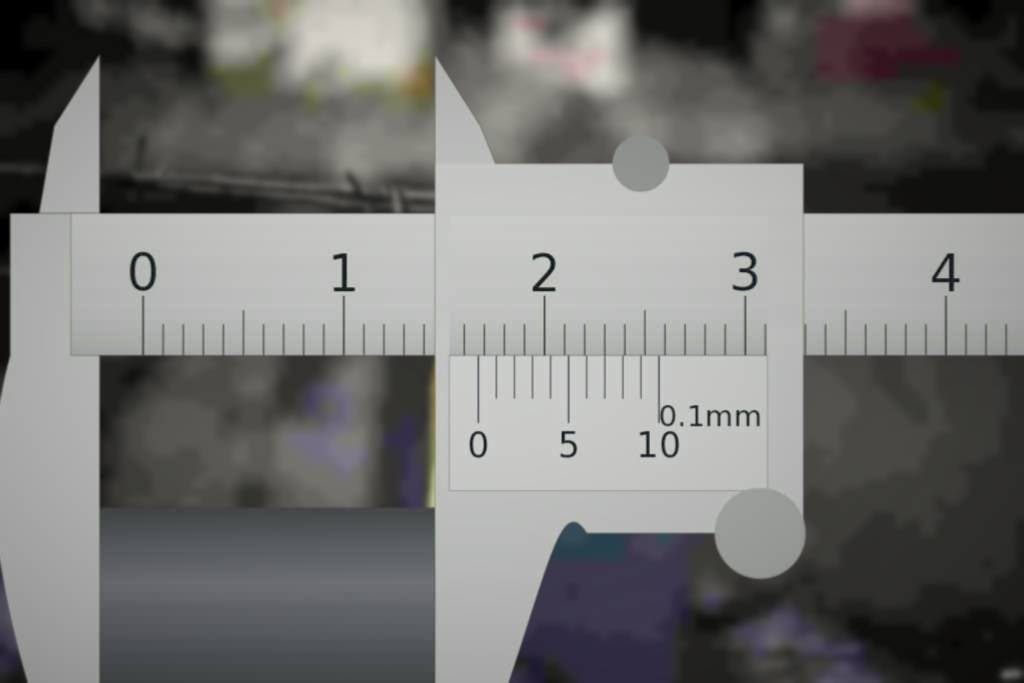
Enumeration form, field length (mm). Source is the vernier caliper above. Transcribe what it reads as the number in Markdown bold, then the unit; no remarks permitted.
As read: **16.7** mm
